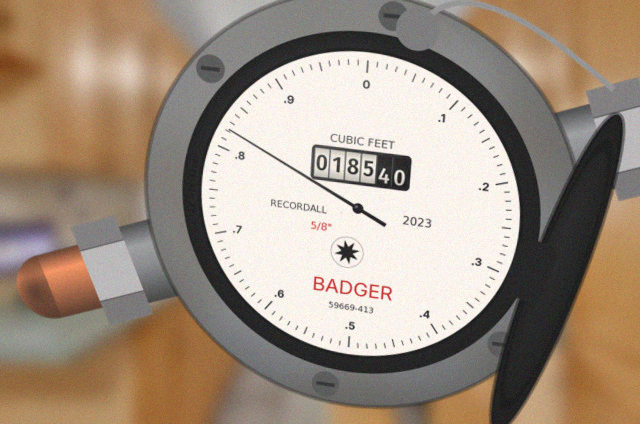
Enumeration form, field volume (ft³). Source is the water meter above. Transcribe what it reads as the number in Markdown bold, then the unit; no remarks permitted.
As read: **18539.82** ft³
